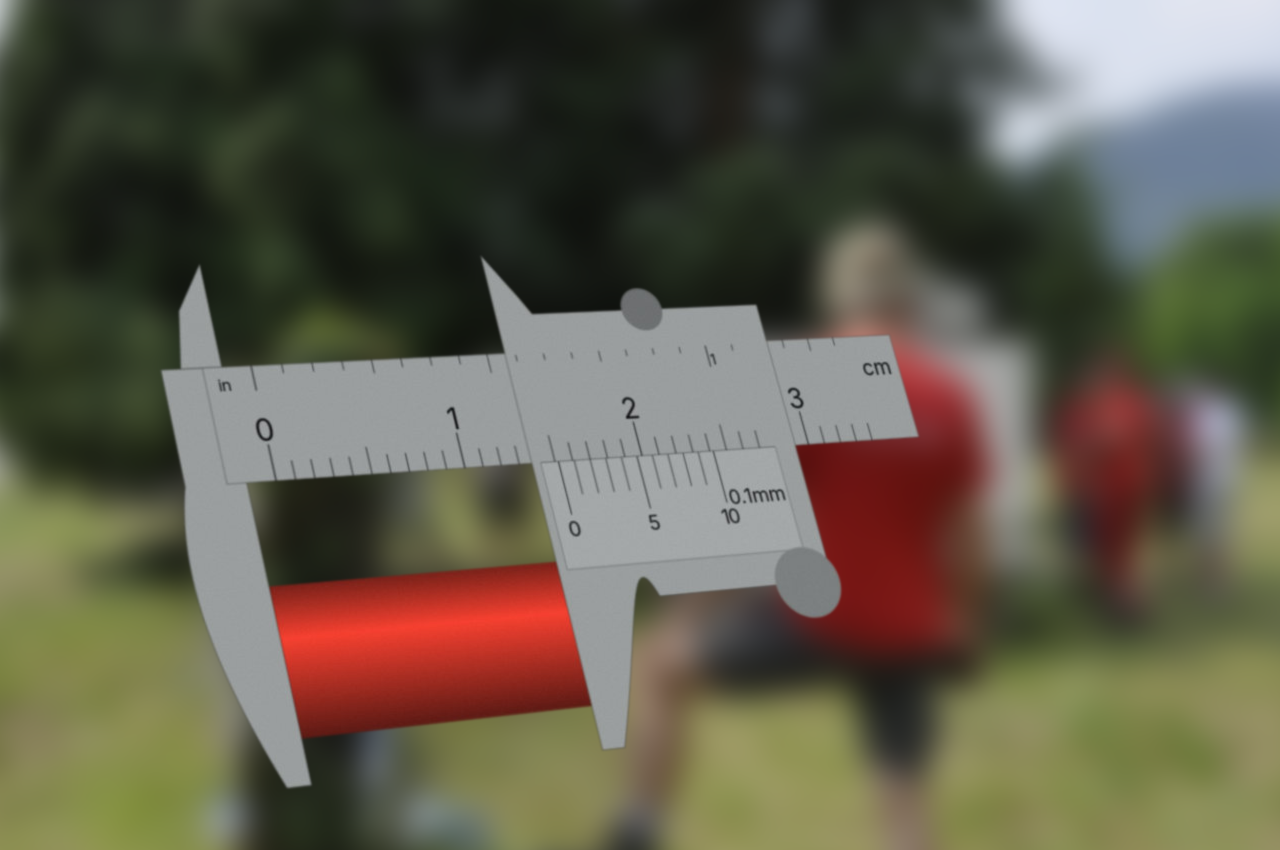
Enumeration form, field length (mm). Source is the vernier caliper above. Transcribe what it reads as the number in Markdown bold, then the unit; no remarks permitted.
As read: **15.2** mm
